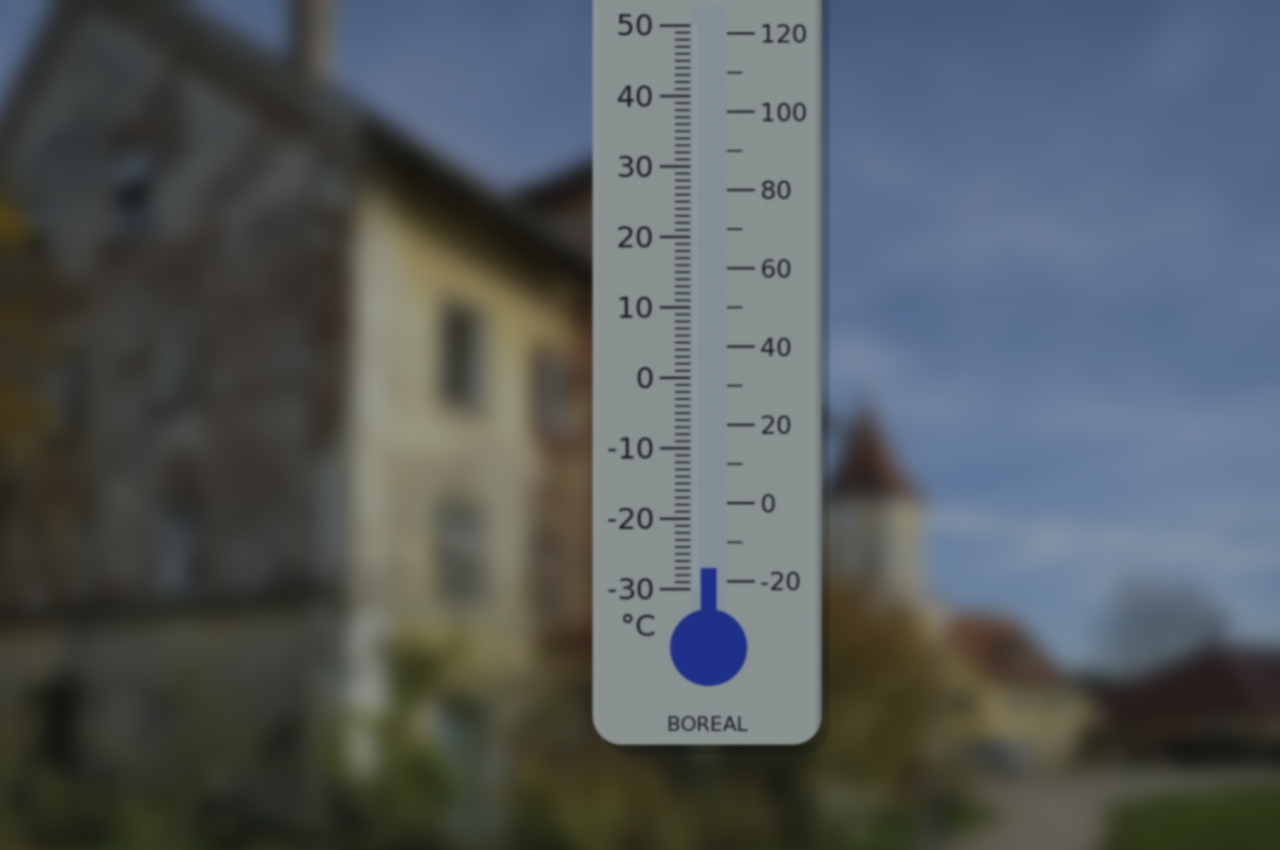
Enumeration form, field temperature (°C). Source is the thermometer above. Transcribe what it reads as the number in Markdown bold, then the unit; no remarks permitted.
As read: **-27** °C
